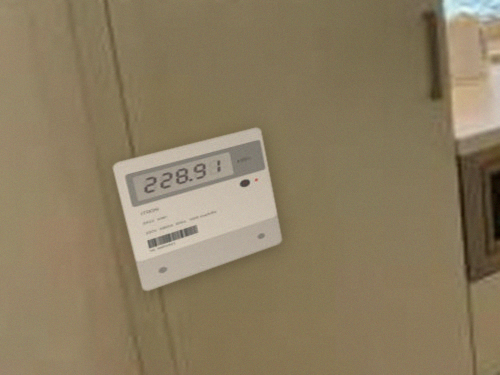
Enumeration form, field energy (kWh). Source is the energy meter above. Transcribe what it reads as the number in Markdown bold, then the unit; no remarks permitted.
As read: **228.91** kWh
